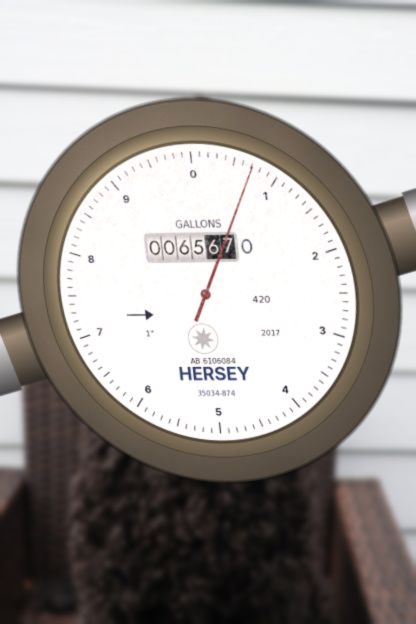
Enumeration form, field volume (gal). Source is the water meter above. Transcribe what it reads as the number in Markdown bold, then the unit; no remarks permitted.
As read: **65670.7** gal
